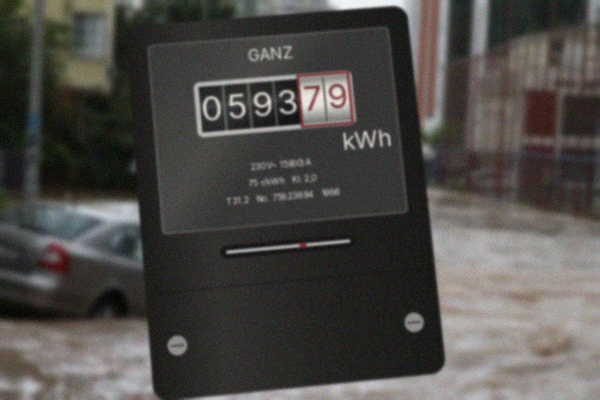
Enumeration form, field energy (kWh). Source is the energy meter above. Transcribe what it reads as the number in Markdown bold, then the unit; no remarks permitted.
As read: **593.79** kWh
